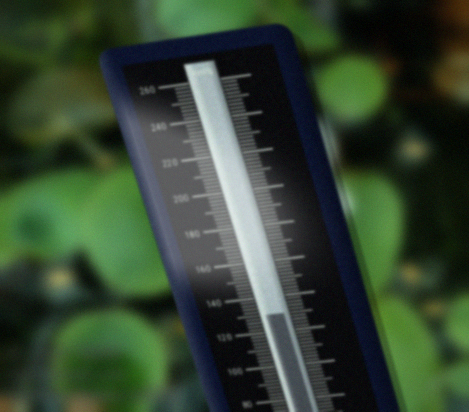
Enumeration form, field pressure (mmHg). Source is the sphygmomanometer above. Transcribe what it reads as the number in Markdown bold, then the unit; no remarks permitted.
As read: **130** mmHg
